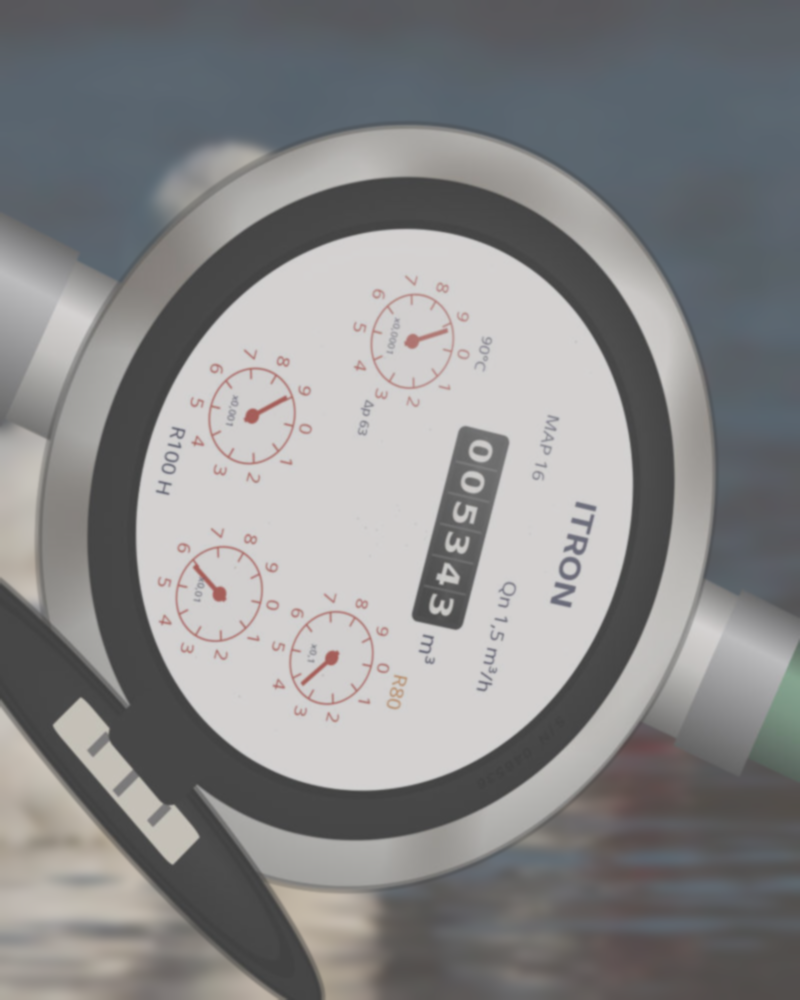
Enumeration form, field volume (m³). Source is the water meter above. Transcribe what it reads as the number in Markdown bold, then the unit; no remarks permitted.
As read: **5343.3589** m³
